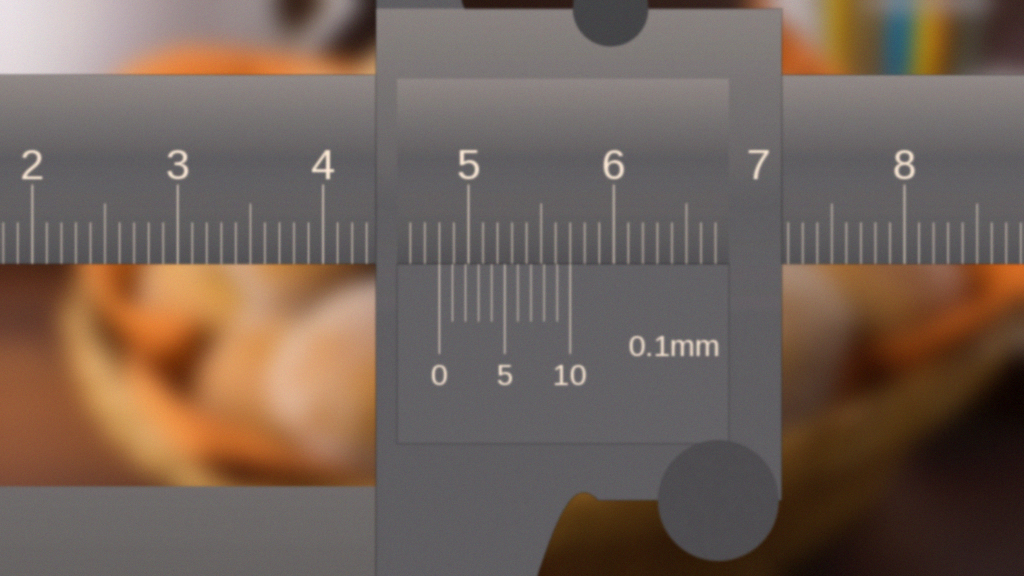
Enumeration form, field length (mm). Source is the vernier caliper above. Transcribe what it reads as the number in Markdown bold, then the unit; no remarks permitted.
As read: **48.0** mm
